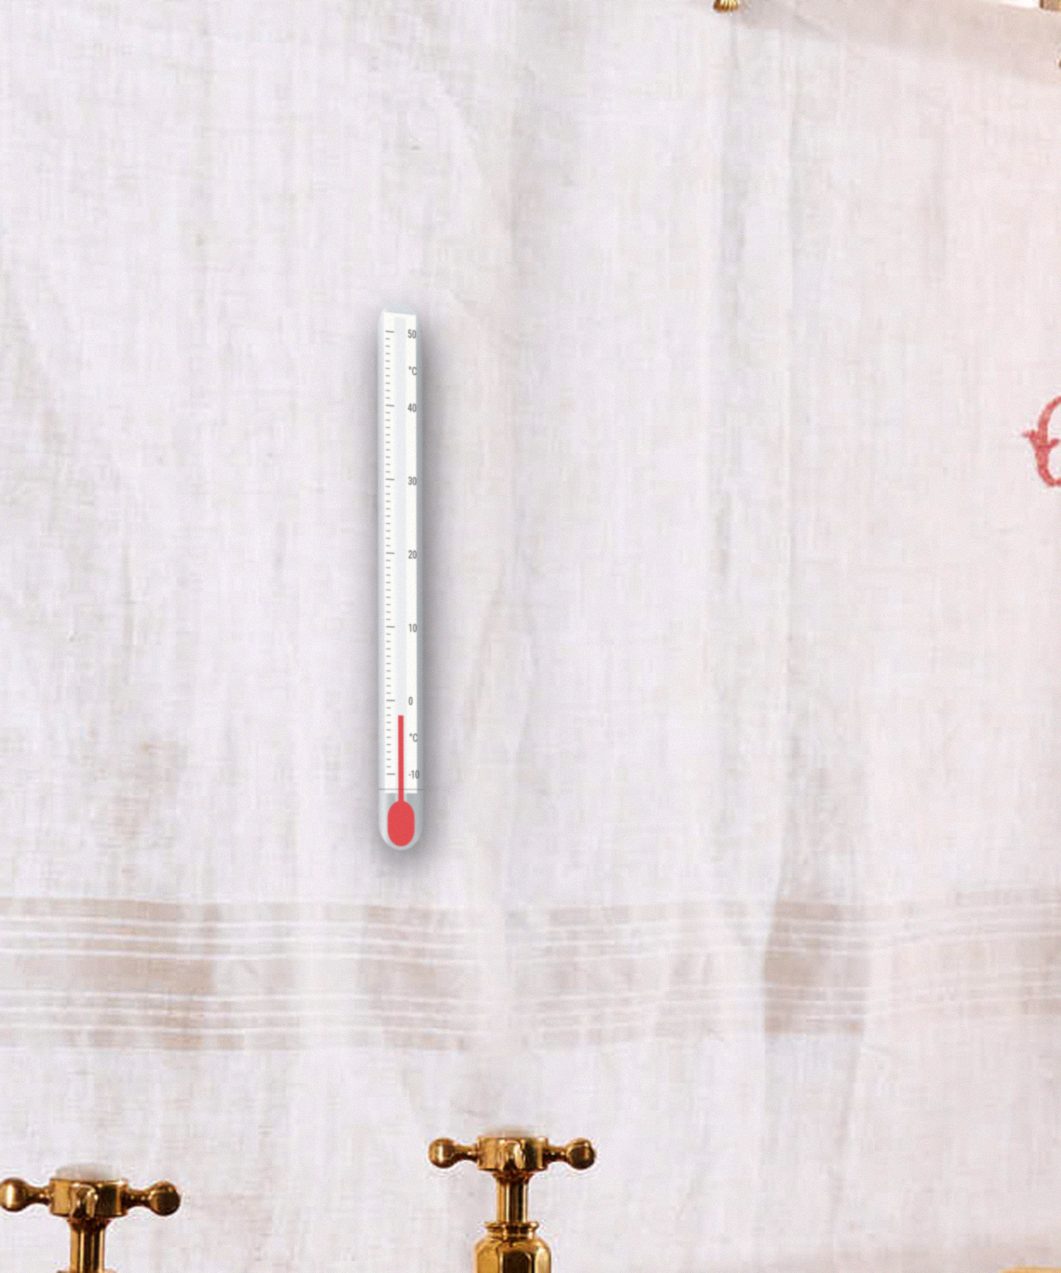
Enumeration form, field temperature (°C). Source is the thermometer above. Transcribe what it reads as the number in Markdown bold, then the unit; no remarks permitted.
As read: **-2** °C
